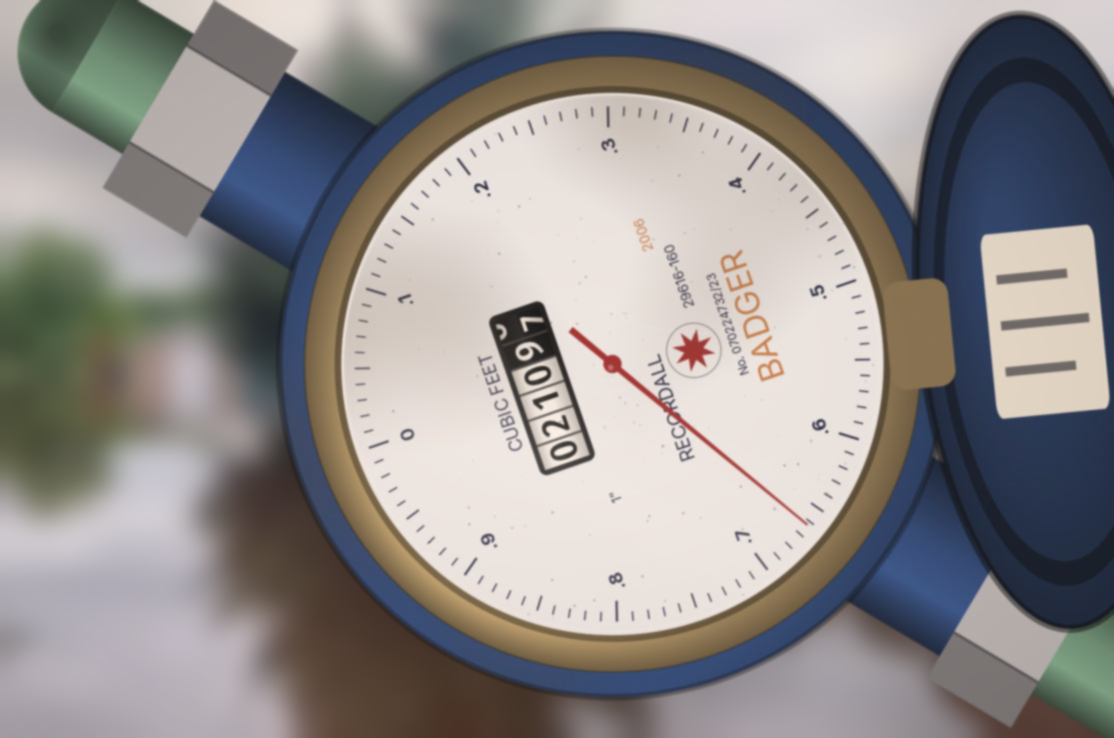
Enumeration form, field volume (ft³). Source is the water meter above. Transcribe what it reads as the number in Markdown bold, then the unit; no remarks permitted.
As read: **21096.66** ft³
